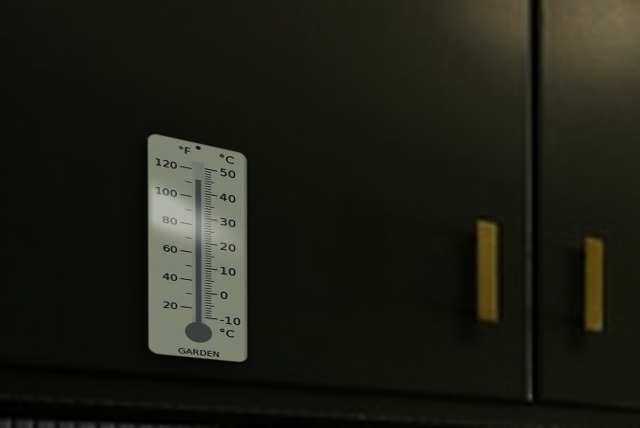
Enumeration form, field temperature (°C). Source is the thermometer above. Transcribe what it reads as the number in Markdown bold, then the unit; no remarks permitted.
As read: **45** °C
